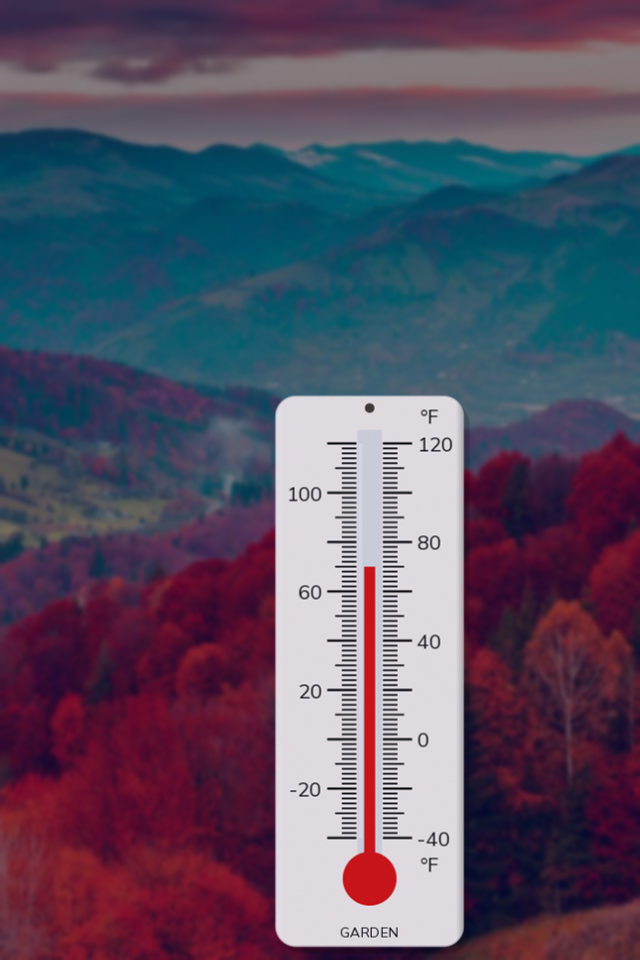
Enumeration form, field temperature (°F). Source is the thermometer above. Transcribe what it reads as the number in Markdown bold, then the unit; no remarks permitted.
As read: **70** °F
